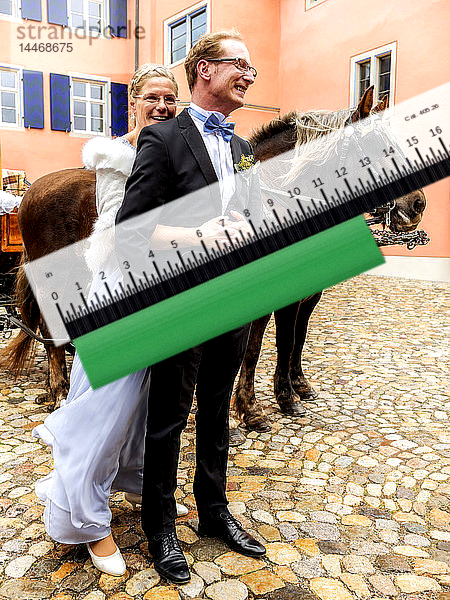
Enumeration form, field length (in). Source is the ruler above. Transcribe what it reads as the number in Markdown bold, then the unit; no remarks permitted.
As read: **12** in
